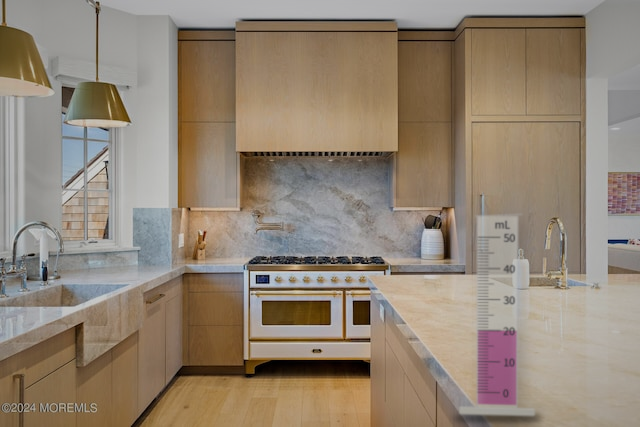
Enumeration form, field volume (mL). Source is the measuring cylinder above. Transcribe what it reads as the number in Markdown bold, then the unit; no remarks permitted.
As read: **20** mL
